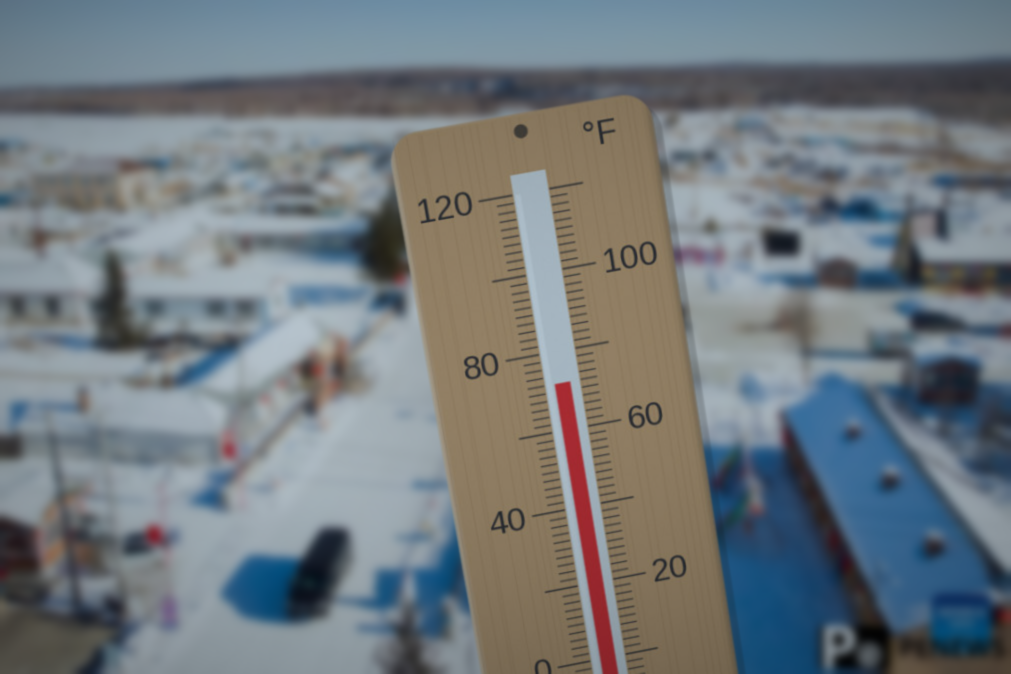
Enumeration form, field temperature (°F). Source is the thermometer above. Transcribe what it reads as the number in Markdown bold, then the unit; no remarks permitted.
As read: **72** °F
